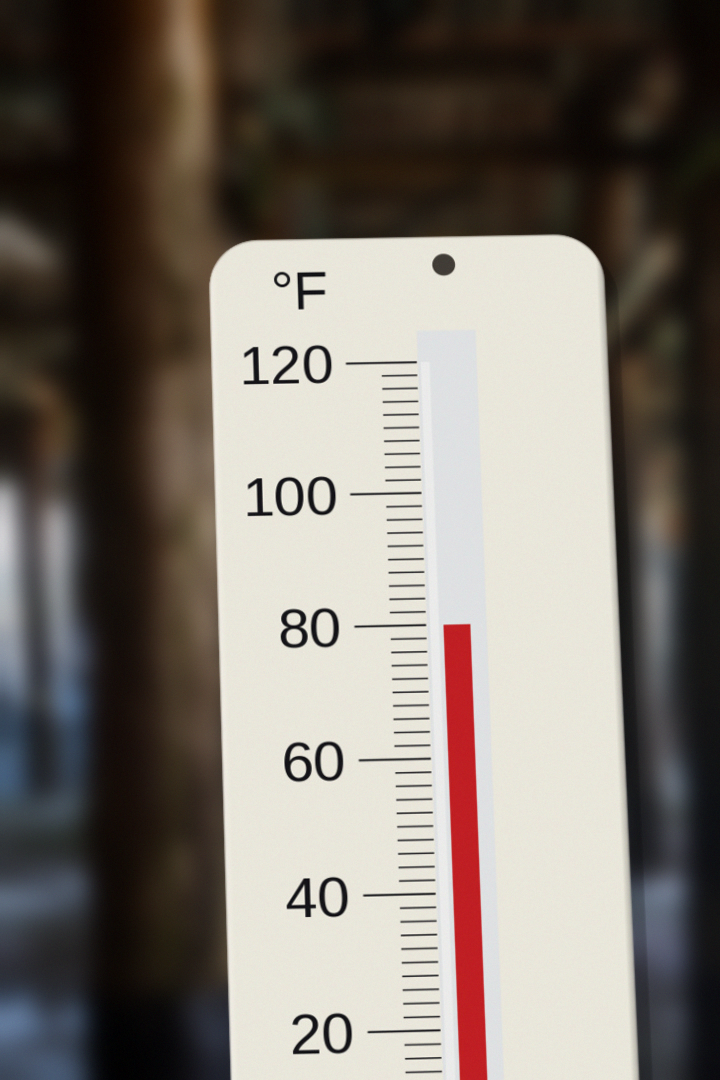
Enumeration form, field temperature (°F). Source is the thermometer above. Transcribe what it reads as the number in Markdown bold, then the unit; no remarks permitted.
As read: **80** °F
